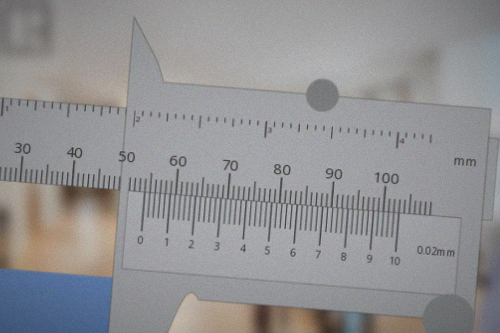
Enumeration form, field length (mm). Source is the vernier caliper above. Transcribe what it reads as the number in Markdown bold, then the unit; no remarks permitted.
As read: **54.0** mm
